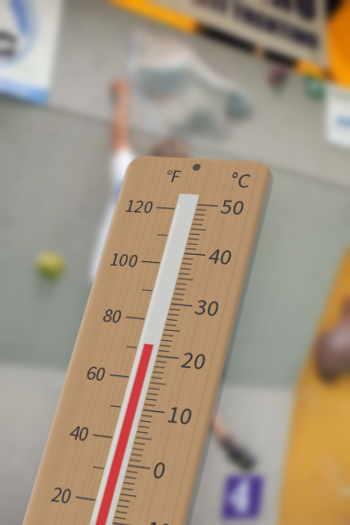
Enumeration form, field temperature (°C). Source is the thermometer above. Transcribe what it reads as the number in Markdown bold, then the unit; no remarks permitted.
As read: **22** °C
